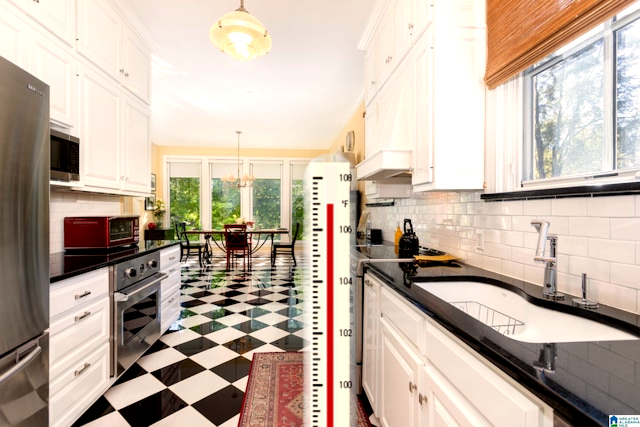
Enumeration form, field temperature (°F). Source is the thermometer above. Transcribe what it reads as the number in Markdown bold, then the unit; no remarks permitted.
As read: **107** °F
